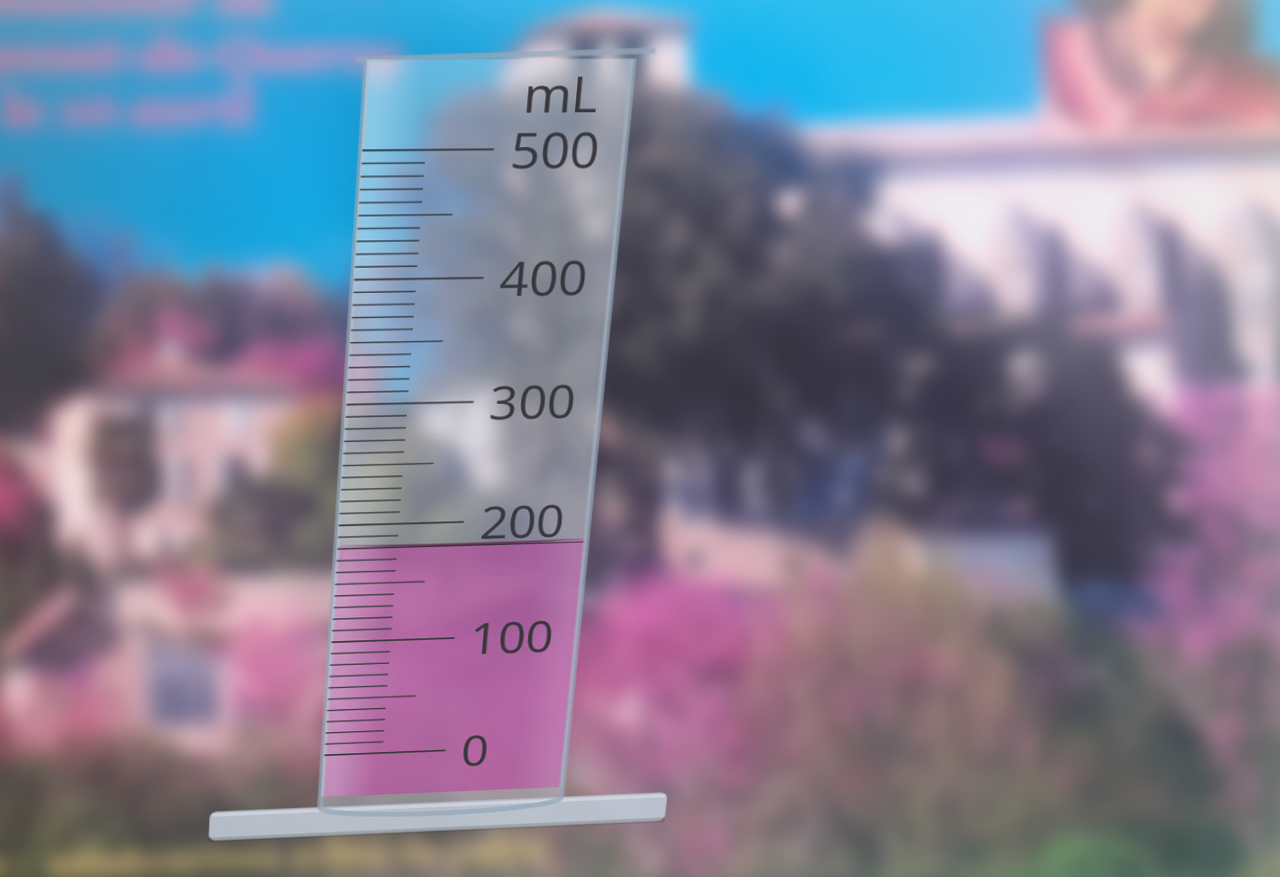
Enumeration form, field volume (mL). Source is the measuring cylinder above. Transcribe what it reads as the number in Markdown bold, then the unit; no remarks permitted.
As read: **180** mL
